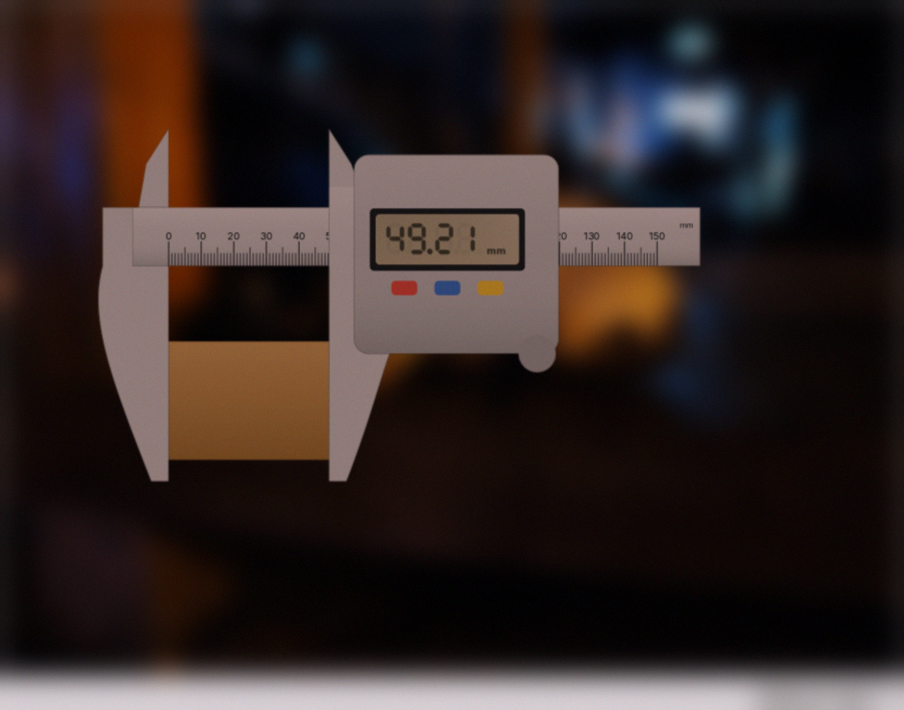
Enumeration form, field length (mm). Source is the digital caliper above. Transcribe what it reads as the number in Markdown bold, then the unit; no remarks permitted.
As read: **49.21** mm
